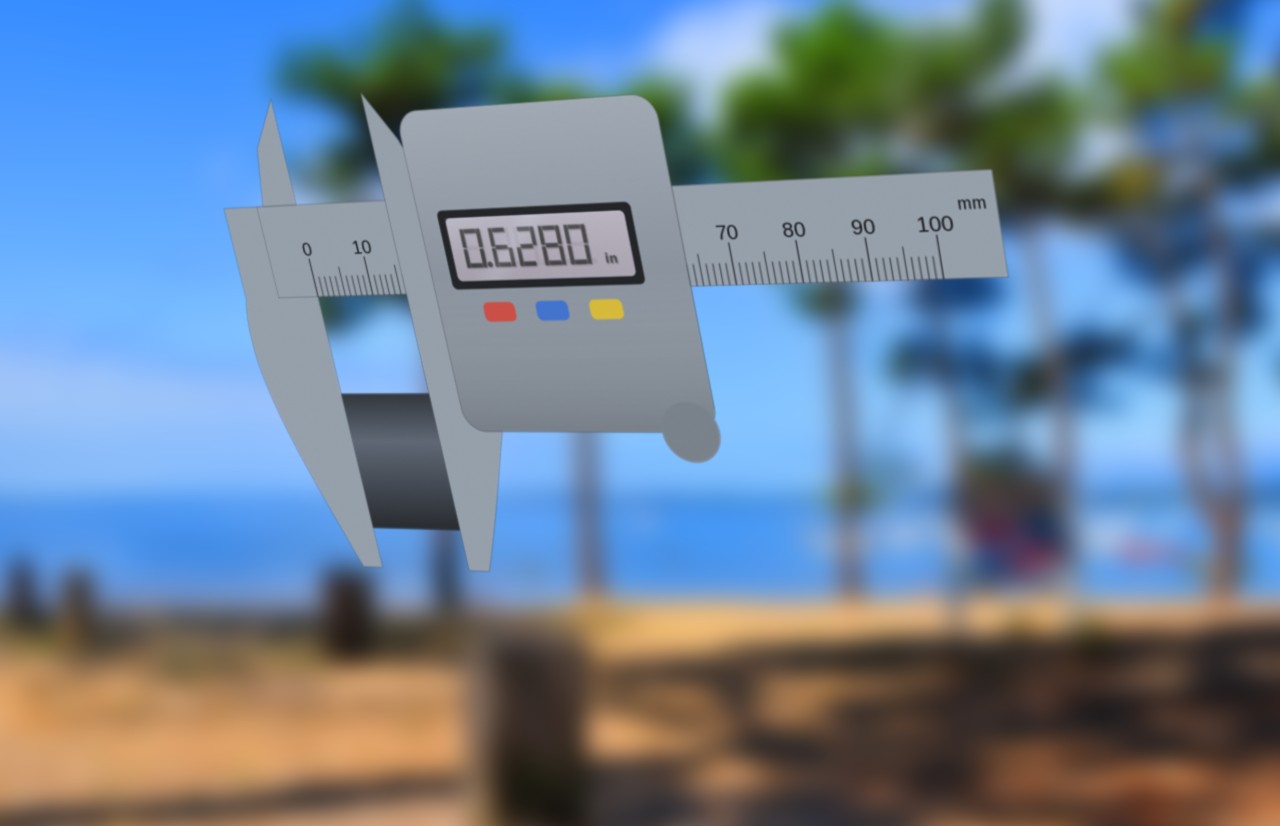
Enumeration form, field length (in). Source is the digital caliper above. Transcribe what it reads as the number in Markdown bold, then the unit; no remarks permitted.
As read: **0.6280** in
